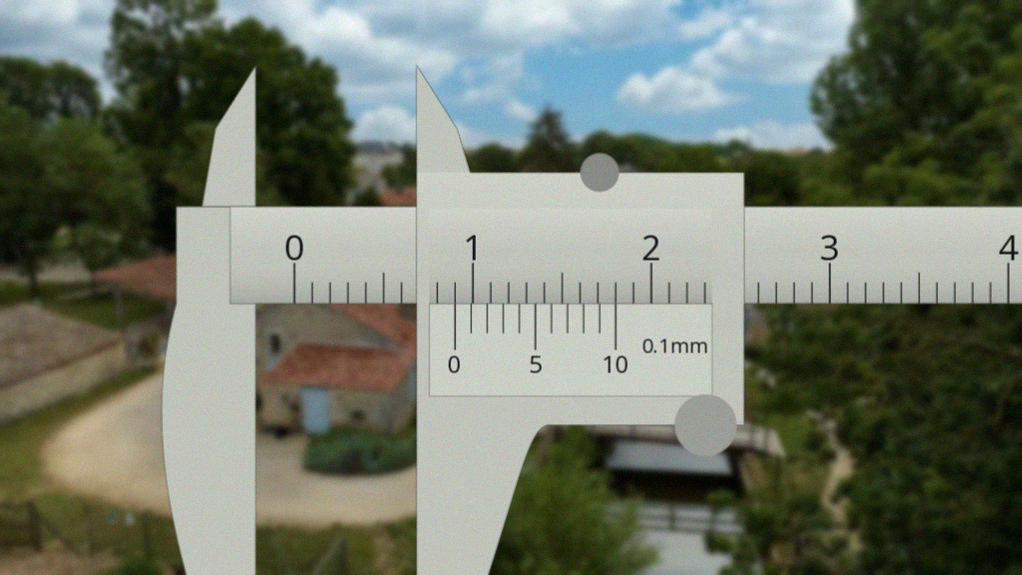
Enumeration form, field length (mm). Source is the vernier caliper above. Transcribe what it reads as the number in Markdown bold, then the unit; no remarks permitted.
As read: **9.0** mm
